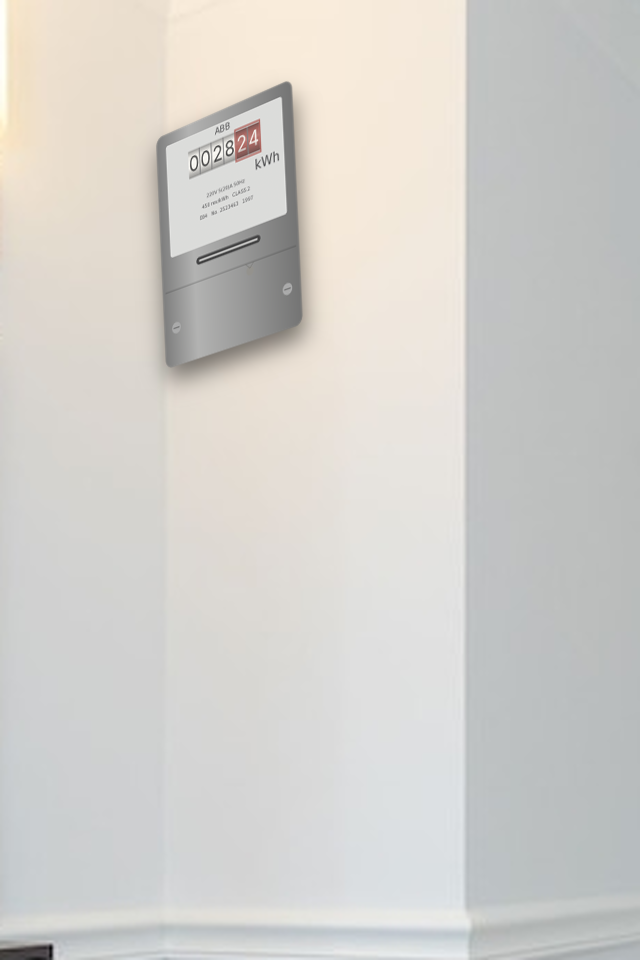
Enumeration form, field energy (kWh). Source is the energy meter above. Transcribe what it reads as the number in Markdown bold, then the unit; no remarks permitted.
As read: **28.24** kWh
